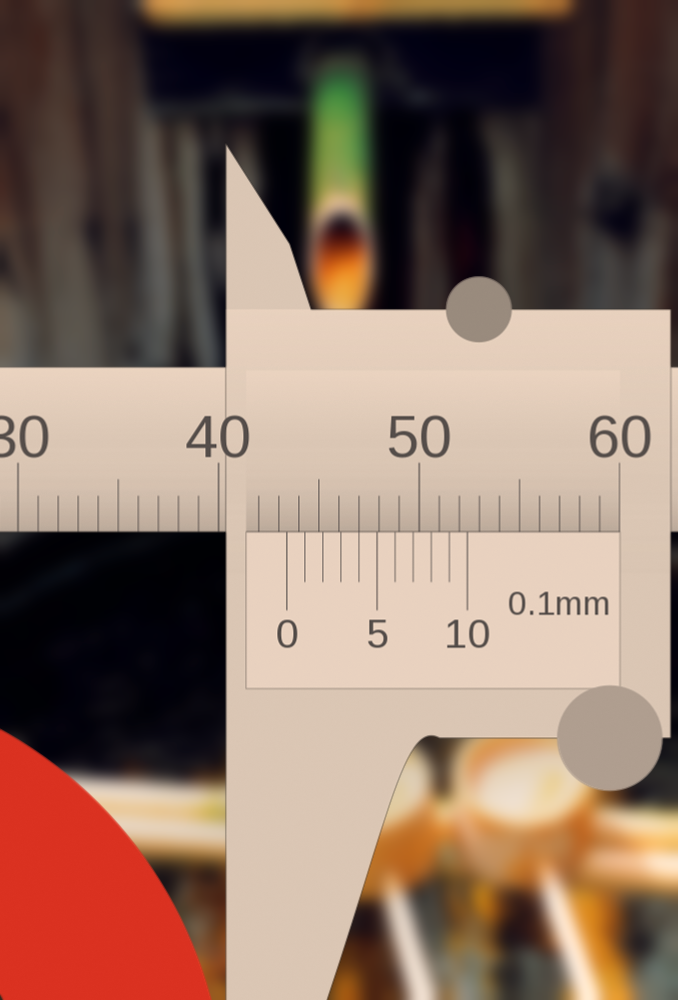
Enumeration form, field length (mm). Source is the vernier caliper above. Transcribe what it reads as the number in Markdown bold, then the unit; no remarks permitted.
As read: **43.4** mm
